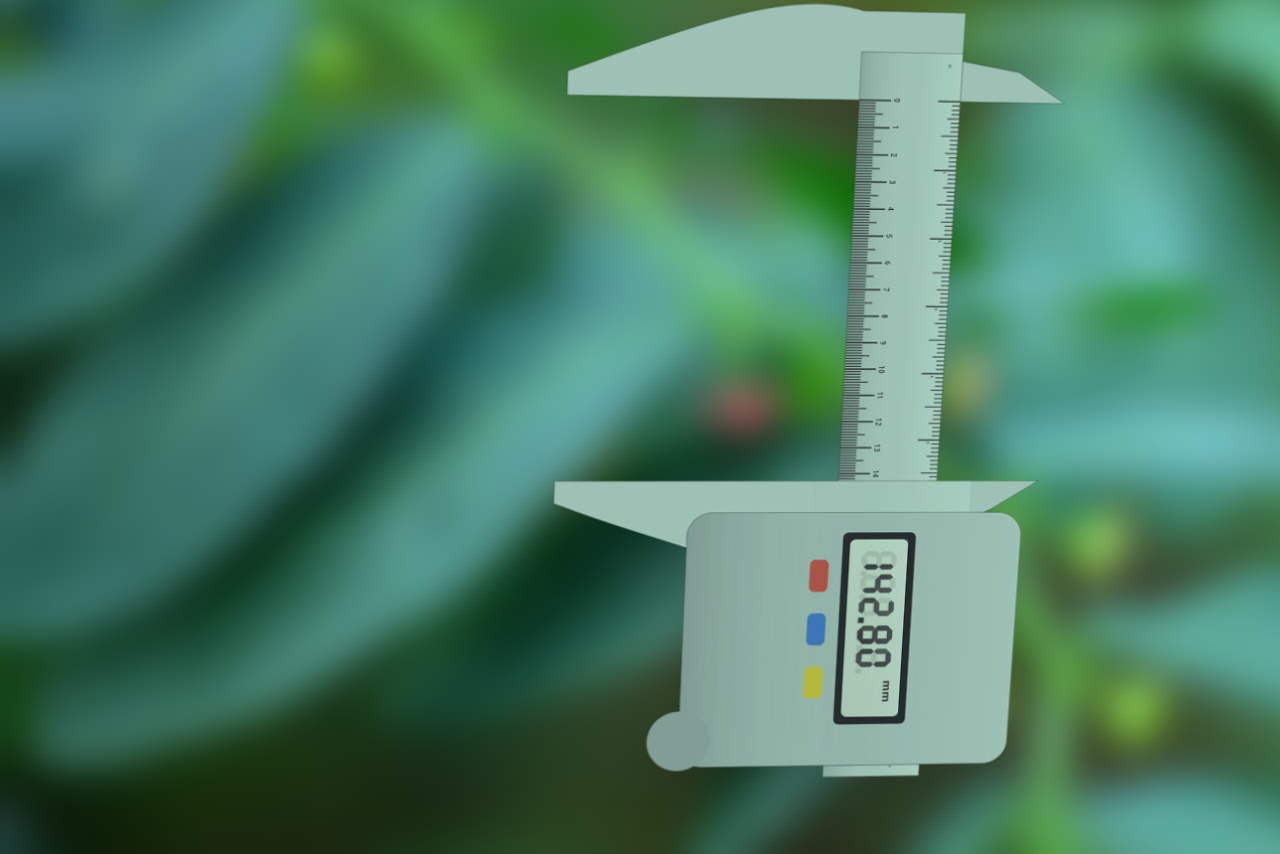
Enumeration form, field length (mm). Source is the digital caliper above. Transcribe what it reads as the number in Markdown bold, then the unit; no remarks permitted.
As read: **142.80** mm
